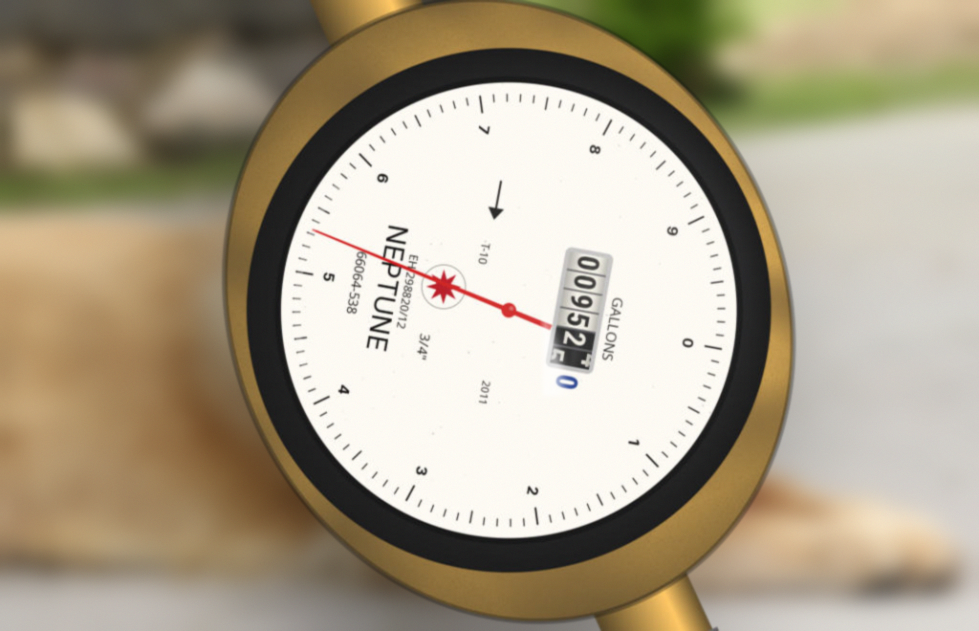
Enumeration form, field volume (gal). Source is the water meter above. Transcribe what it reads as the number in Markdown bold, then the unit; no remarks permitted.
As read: **95245.3** gal
